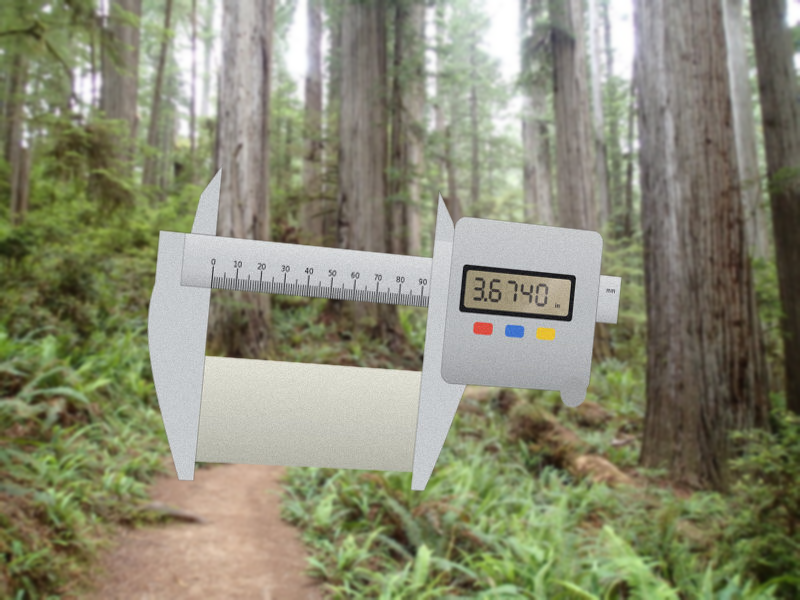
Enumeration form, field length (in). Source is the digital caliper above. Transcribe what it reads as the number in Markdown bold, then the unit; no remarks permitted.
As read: **3.6740** in
